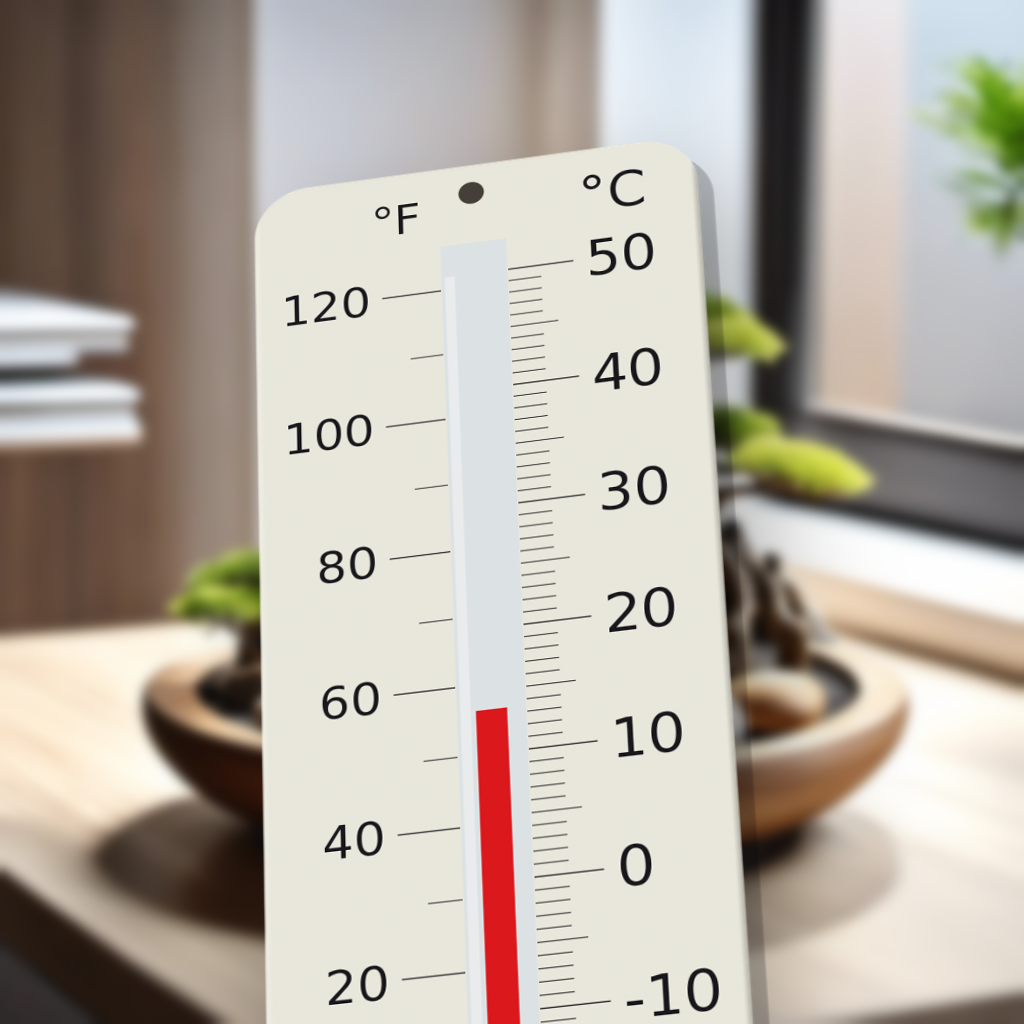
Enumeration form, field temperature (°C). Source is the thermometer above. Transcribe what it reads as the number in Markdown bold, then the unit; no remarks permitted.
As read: **13.5** °C
